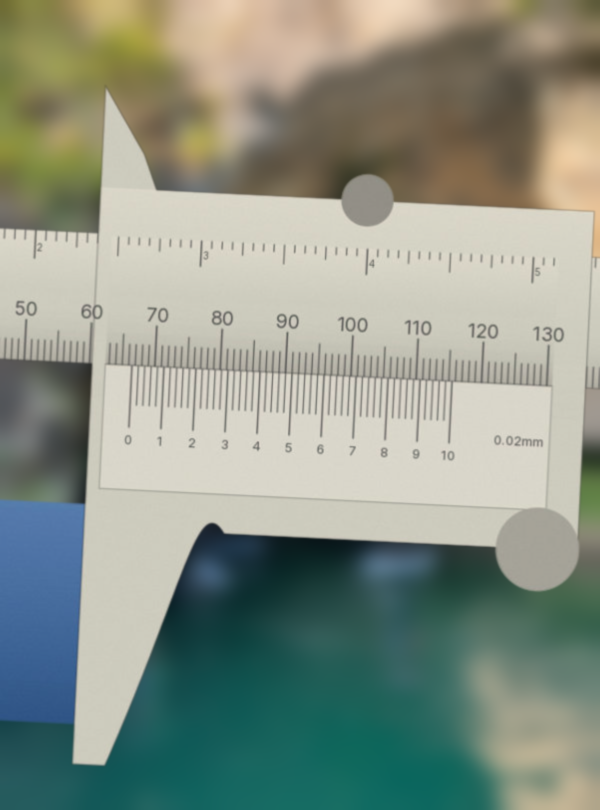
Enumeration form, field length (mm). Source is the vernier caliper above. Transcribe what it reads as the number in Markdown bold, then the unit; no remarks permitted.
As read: **66.5** mm
